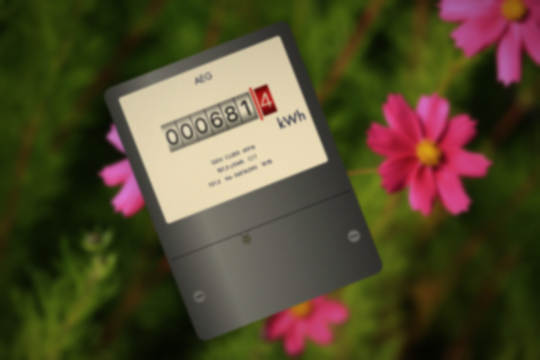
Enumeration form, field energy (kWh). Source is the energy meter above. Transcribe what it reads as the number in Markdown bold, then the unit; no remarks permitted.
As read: **681.4** kWh
